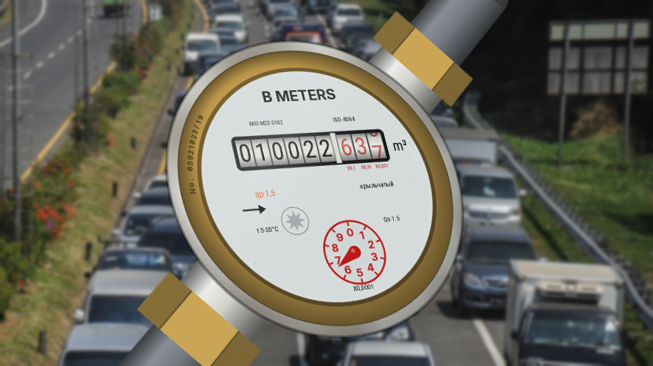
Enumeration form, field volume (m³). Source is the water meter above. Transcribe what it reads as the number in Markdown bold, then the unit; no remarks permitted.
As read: **10022.6366** m³
